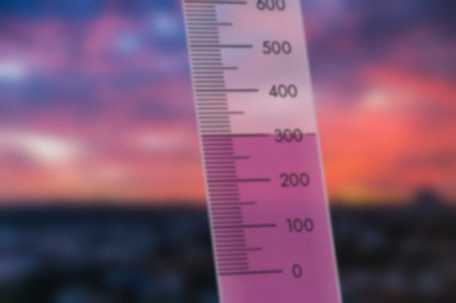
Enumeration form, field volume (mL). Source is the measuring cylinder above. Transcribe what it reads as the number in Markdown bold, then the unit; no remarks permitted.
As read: **300** mL
